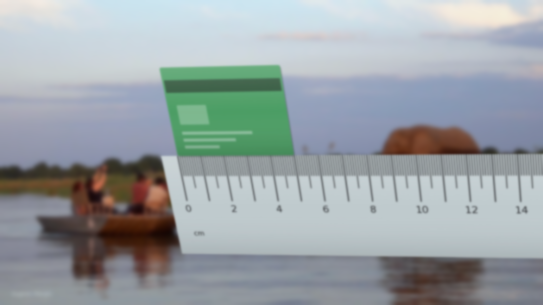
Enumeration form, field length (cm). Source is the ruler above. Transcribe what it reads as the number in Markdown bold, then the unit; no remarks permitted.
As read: **5** cm
